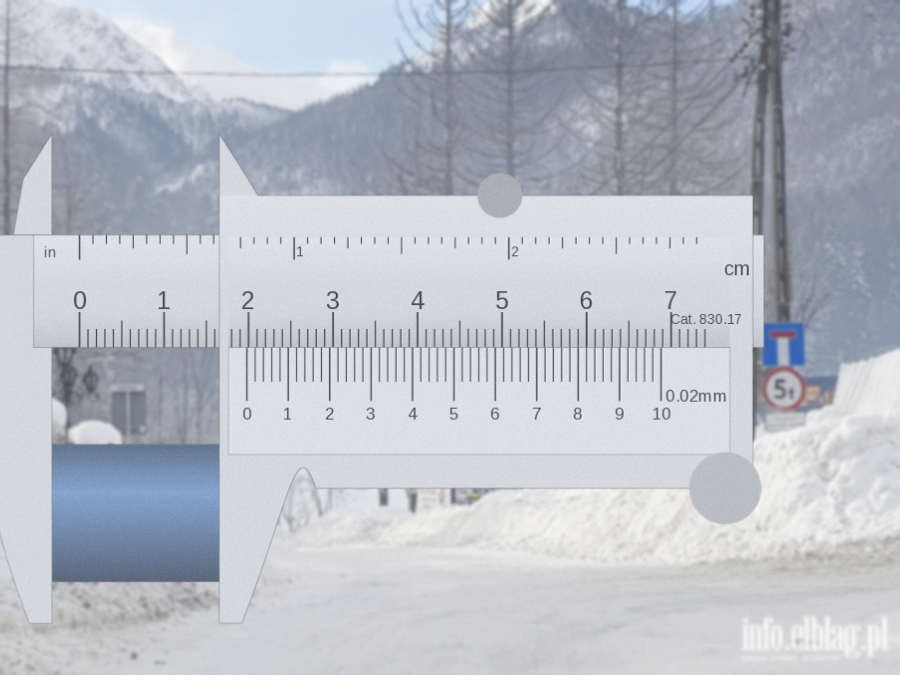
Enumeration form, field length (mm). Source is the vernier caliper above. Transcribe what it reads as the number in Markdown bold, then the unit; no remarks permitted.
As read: **19.8** mm
